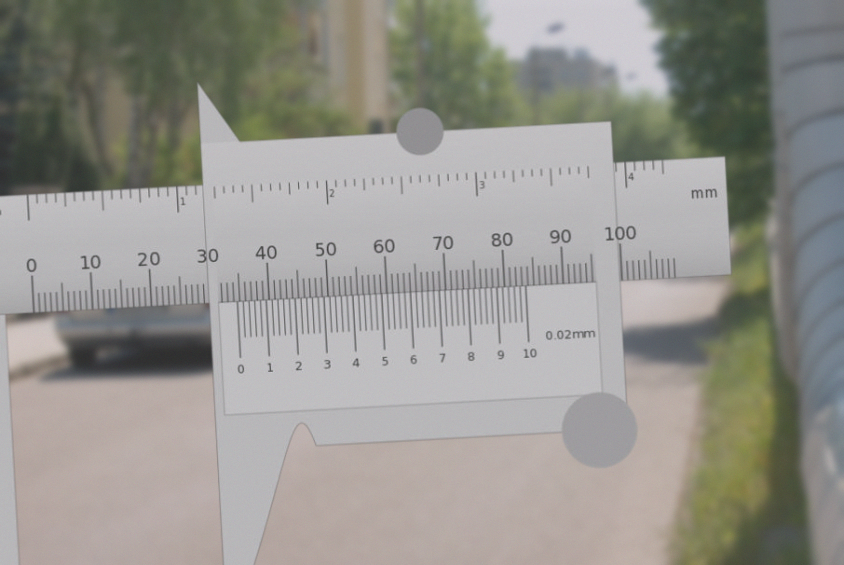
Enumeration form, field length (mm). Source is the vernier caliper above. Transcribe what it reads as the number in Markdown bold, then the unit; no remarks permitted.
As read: **34.6** mm
